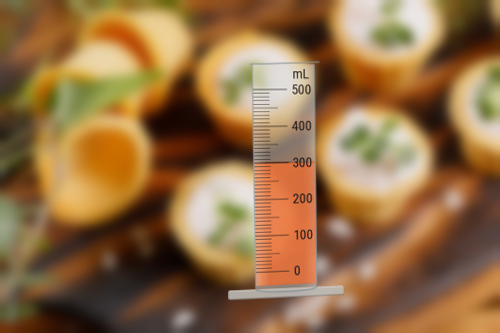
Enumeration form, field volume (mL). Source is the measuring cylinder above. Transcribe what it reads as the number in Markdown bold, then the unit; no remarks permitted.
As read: **300** mL
